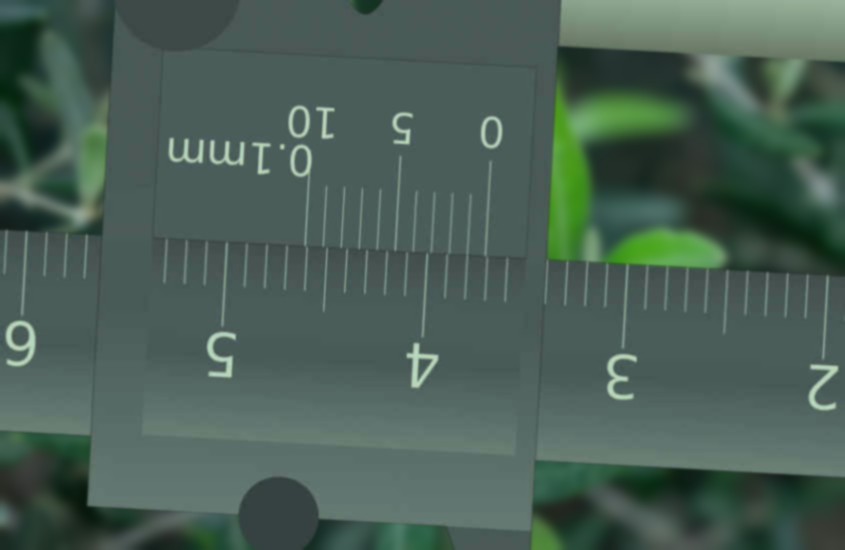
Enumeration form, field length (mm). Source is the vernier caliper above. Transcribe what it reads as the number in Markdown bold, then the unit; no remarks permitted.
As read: **37.1** mm
